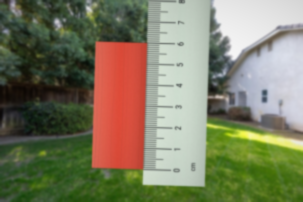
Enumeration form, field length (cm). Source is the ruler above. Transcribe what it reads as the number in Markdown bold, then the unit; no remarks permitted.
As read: **6** cm
